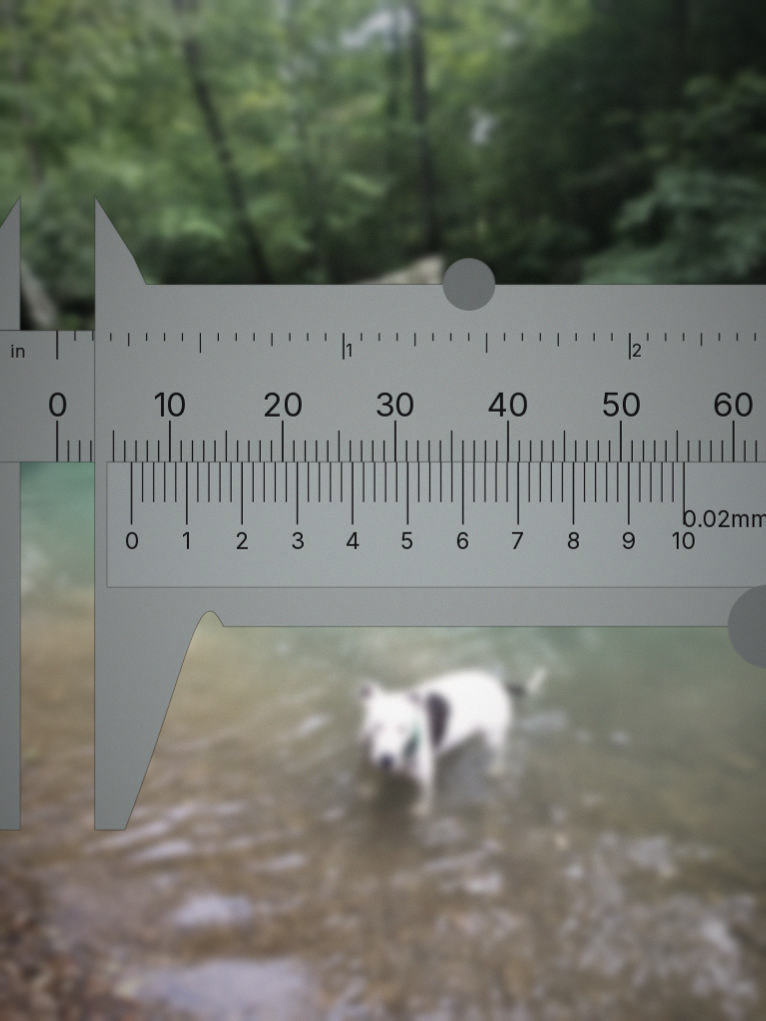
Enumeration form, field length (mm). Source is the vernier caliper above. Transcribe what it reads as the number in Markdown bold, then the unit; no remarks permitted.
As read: **6.6** mm
